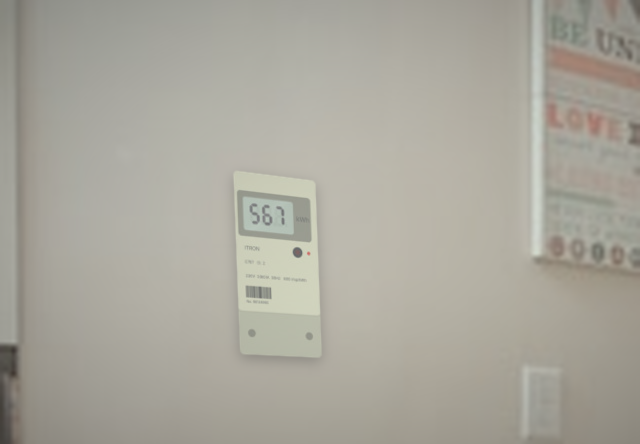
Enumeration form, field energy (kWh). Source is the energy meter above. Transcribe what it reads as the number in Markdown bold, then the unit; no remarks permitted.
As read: **567** kWh
